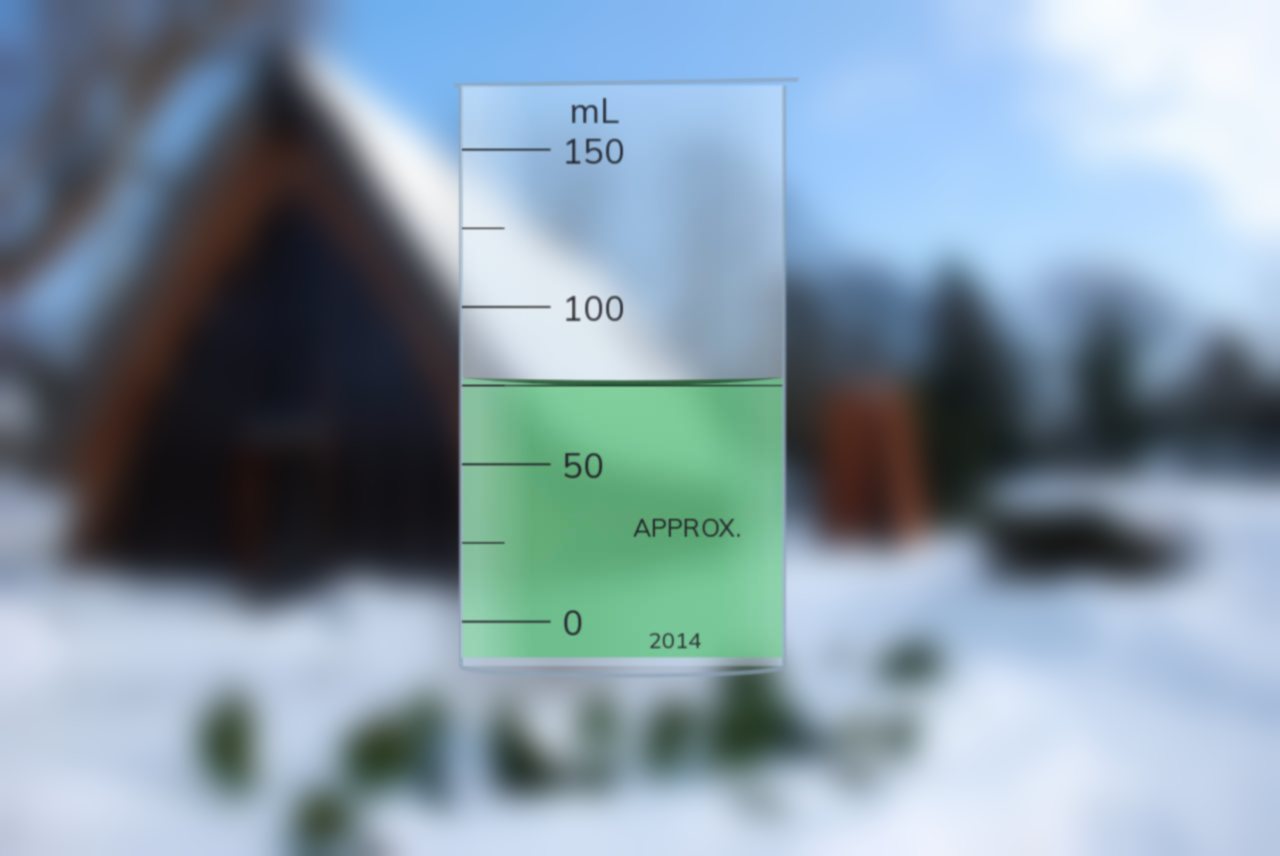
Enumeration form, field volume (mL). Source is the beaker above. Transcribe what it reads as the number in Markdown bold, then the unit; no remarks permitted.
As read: **75** mL
